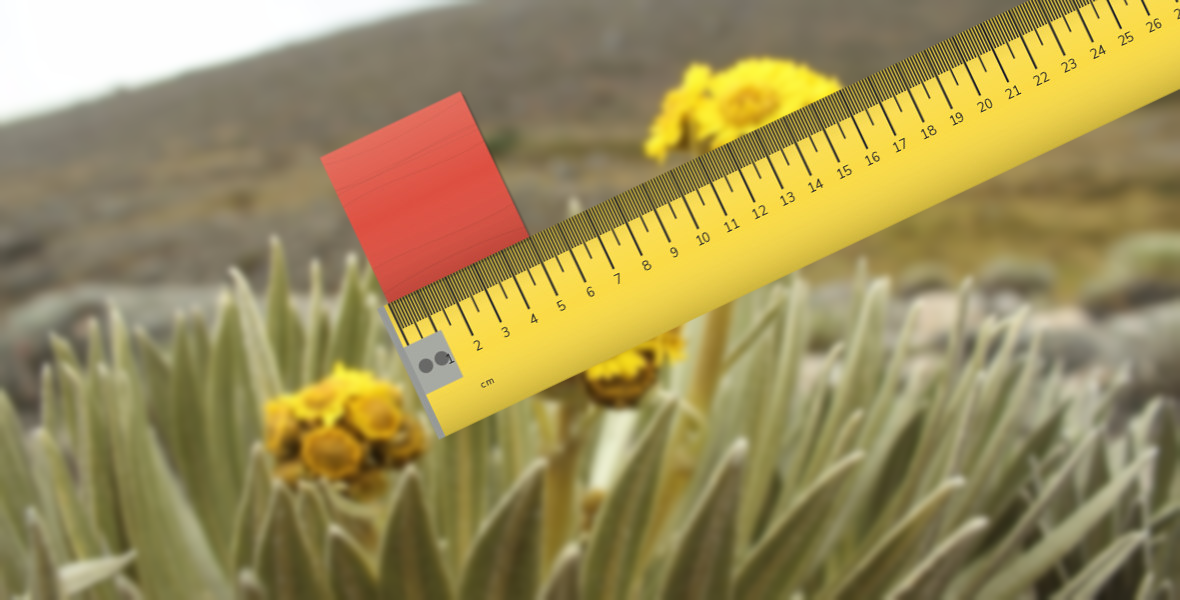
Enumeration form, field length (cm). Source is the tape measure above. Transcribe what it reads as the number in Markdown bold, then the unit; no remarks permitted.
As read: **5** cm
